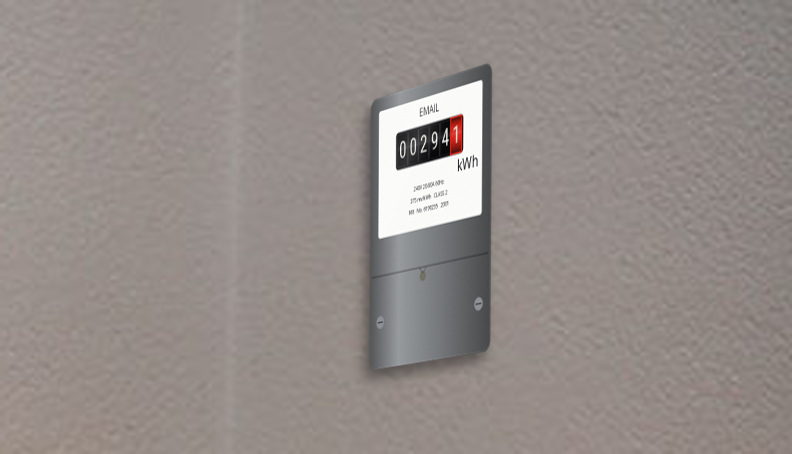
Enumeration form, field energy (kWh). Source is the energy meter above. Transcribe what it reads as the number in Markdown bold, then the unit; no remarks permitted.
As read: **294.1** kWh
